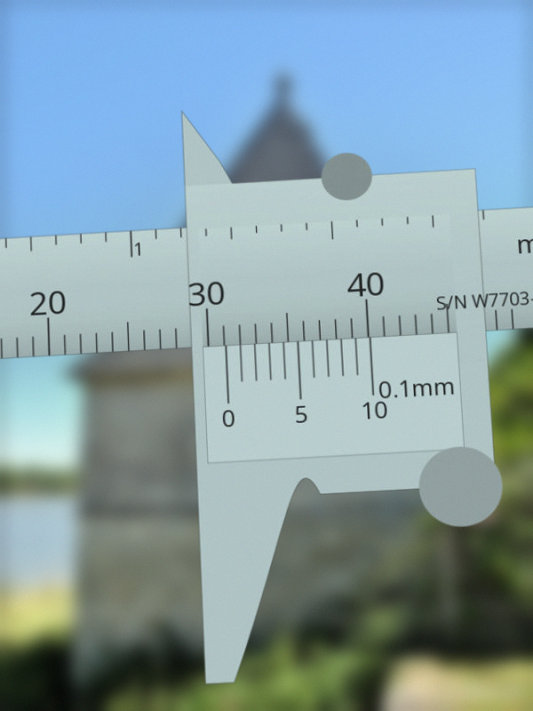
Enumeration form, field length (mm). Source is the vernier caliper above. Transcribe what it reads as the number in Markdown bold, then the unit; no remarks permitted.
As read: **31.1** mm
